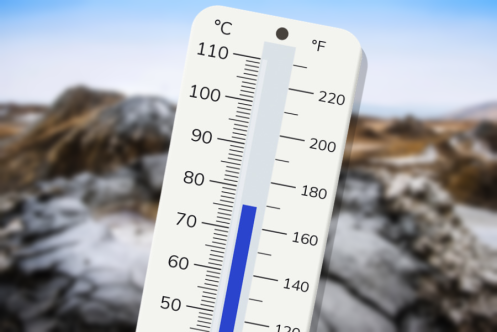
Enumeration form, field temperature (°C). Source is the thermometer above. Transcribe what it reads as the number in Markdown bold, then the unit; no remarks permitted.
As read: **76** °C
